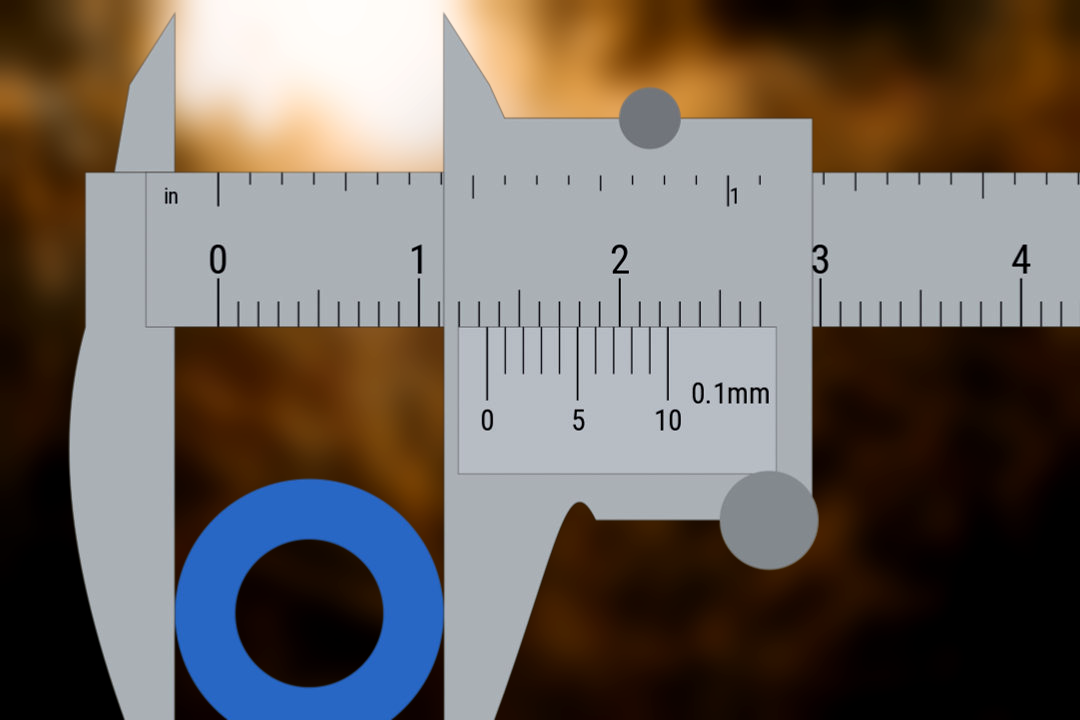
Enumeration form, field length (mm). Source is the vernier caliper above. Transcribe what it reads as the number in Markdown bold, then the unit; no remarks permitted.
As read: **13.4** mm
